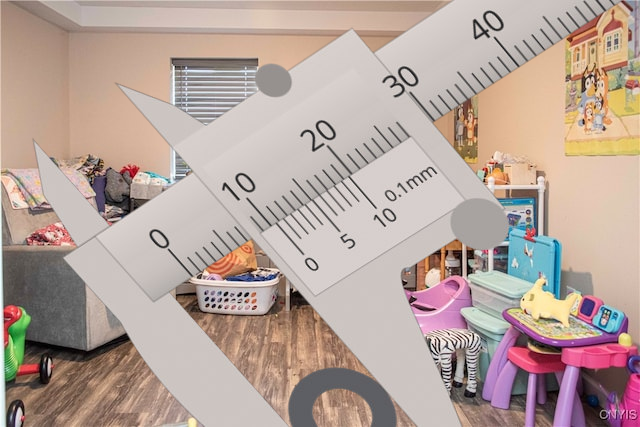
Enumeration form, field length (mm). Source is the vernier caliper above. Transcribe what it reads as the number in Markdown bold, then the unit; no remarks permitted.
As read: **10.6** mm
